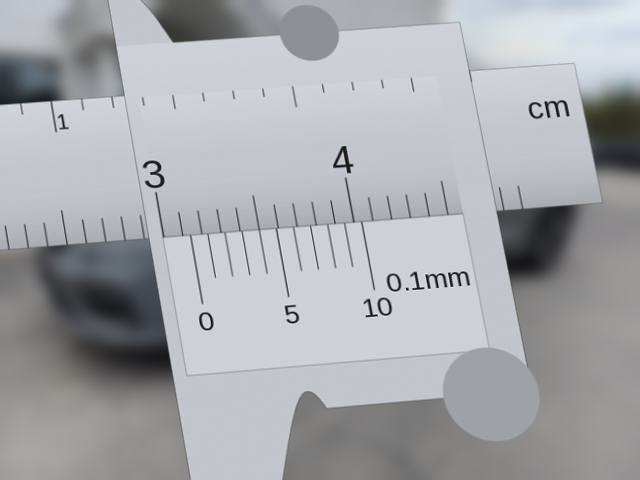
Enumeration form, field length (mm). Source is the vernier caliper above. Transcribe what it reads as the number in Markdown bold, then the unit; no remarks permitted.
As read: **31.4** mm
